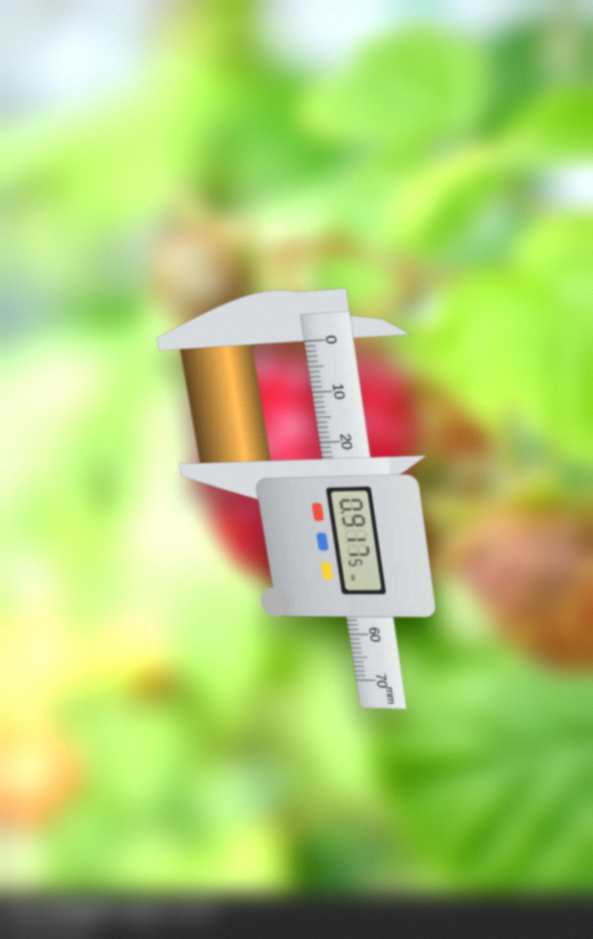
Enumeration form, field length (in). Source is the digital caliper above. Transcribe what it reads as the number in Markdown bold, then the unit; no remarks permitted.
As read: **0.9175** in
